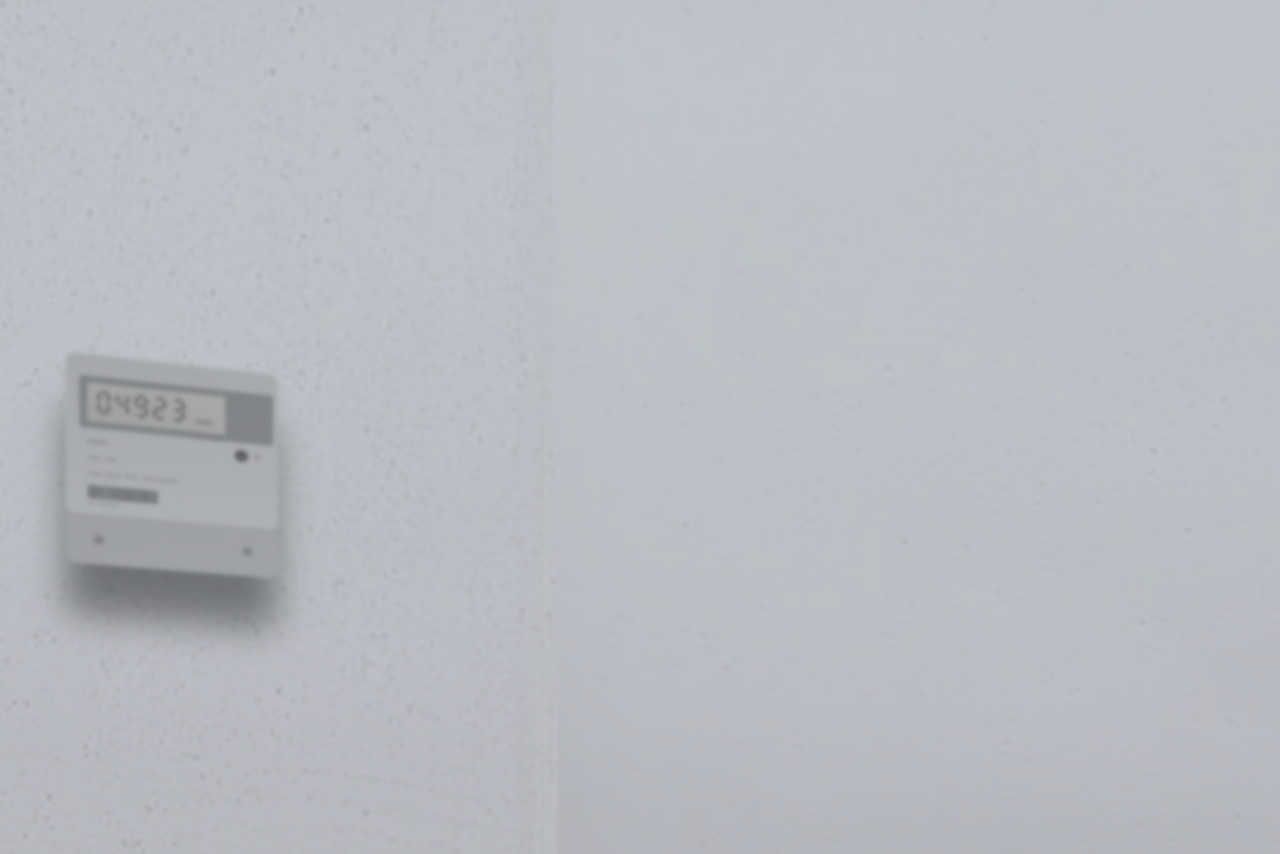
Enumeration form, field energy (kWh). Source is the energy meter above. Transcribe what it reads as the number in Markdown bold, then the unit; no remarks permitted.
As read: **4923** kWh
